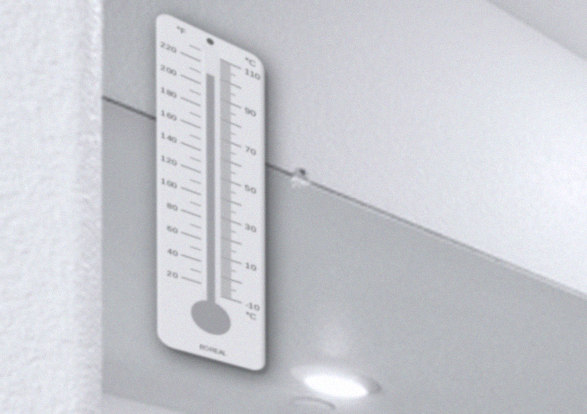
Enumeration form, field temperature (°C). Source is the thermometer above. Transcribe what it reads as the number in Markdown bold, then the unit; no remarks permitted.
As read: **100** °C
